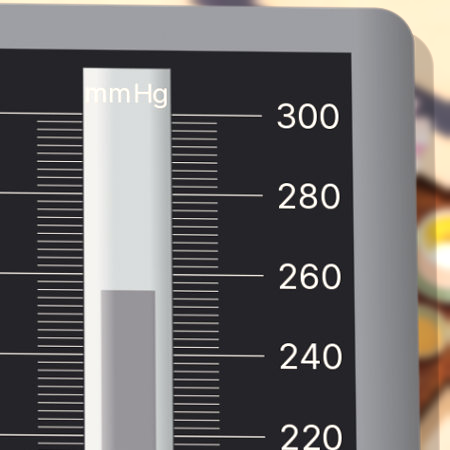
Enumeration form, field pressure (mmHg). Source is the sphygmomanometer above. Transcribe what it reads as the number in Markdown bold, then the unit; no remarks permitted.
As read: **256** mmHg
